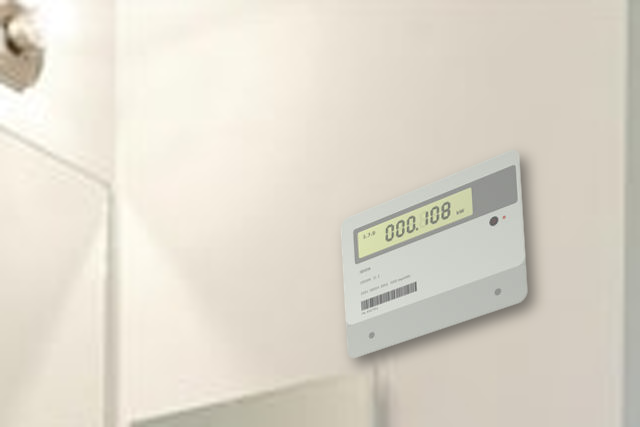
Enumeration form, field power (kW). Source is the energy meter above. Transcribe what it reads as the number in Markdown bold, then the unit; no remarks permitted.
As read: **0.108** kW
